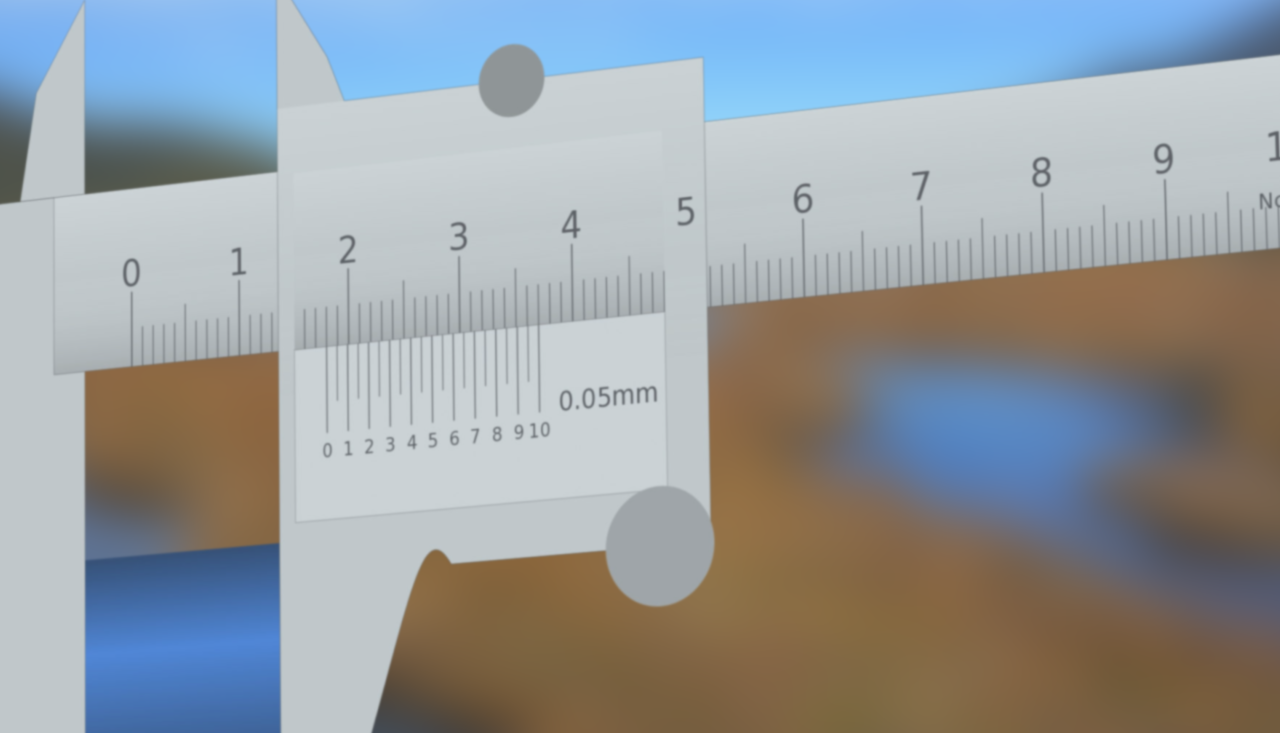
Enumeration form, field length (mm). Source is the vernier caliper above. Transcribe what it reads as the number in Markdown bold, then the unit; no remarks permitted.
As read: **18.0** mm
